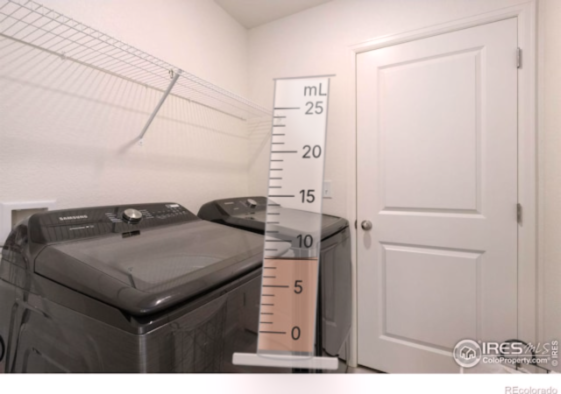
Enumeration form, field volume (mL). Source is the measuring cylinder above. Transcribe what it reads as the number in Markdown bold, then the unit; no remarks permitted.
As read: **8** mL
